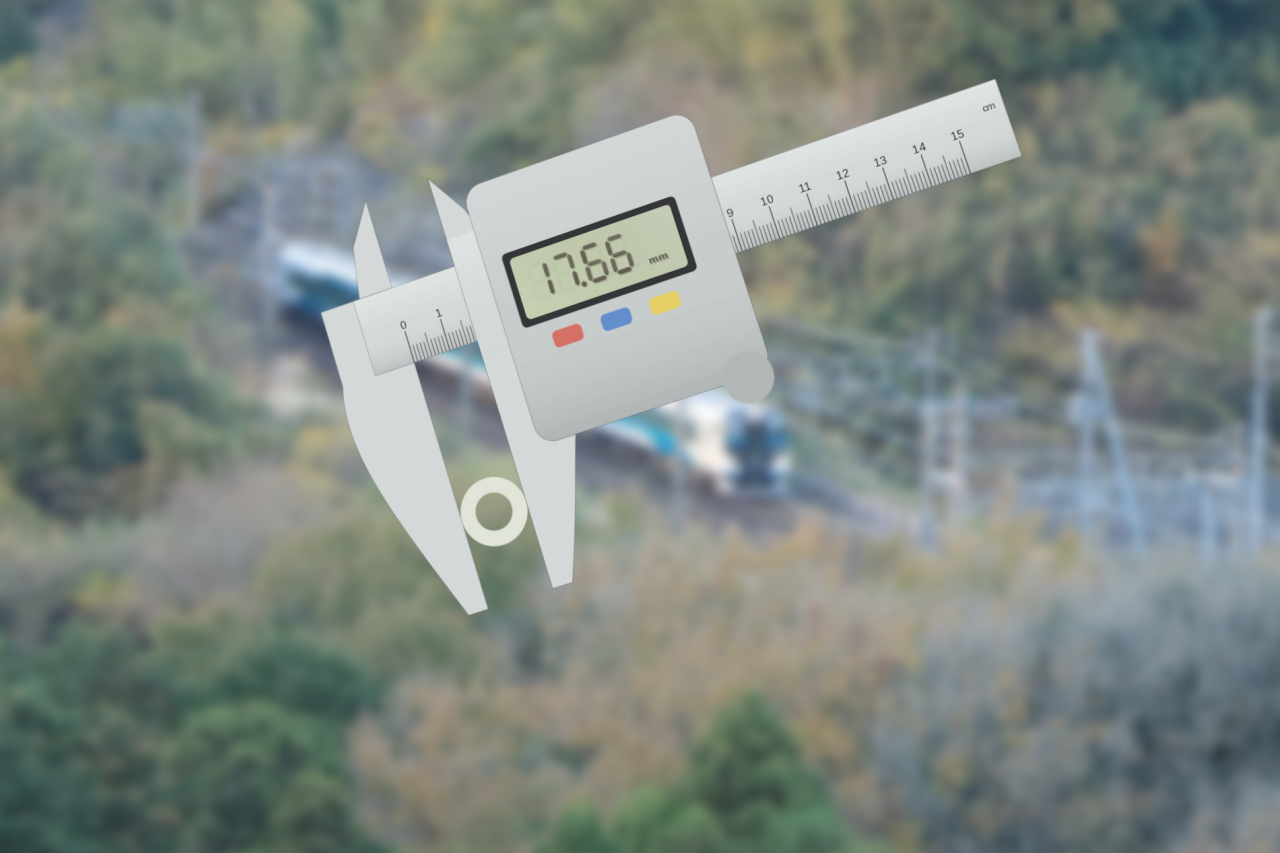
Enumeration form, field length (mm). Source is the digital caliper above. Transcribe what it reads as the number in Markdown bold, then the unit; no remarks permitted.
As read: **17.66** mm
